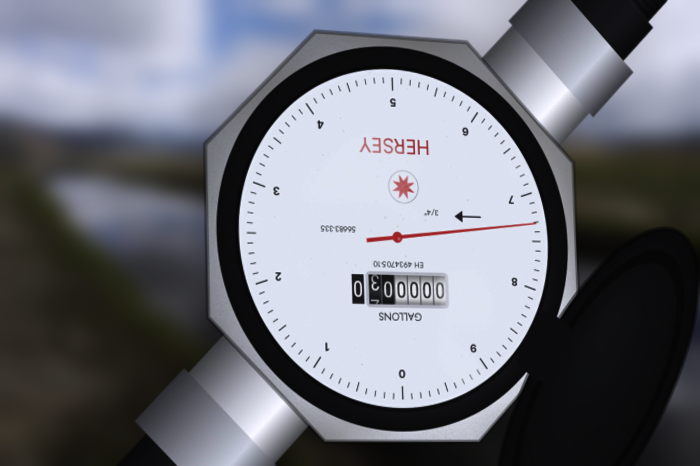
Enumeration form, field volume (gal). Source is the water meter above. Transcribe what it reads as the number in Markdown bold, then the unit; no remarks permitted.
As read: **27.3** gal
